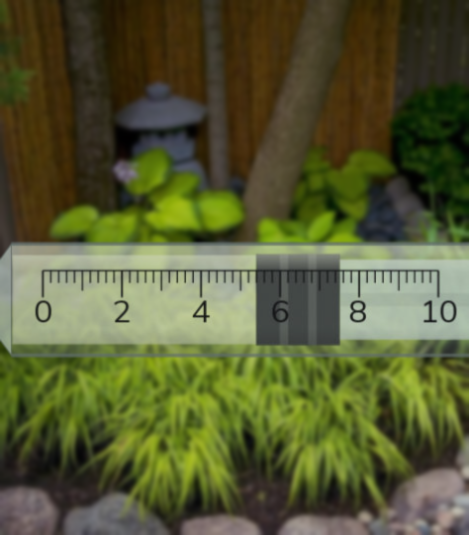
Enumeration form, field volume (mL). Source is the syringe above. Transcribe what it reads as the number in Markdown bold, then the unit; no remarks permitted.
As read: **5.4** mL
